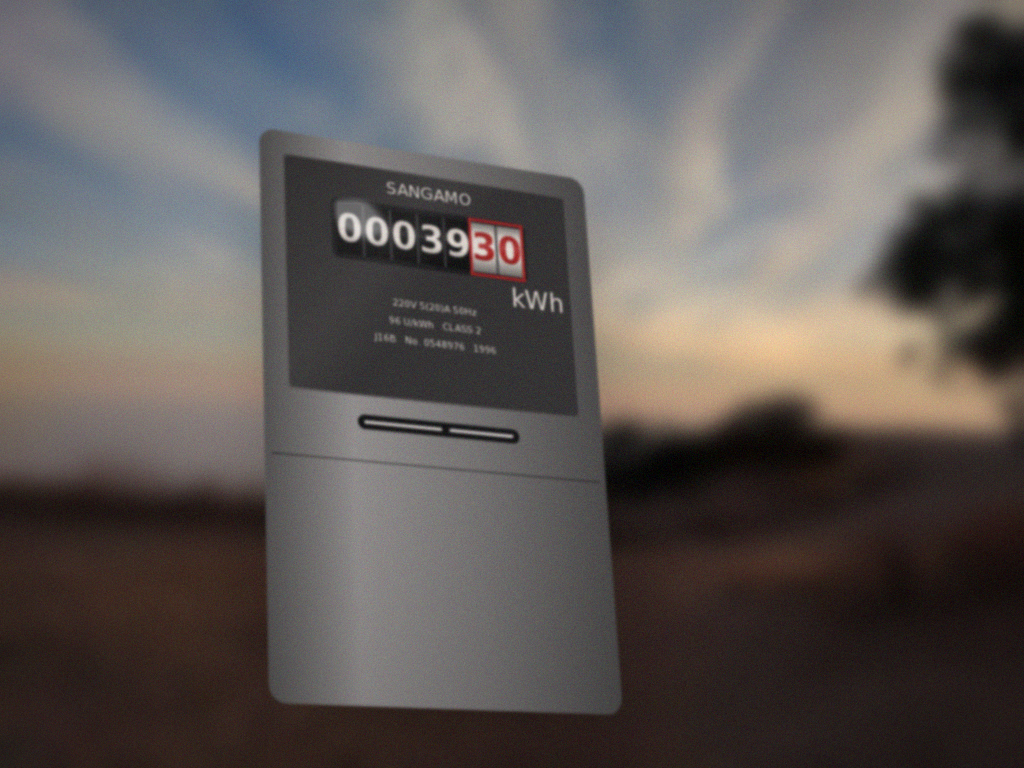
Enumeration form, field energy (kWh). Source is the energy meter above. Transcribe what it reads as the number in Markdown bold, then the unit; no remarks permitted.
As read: **39.30** kWh
